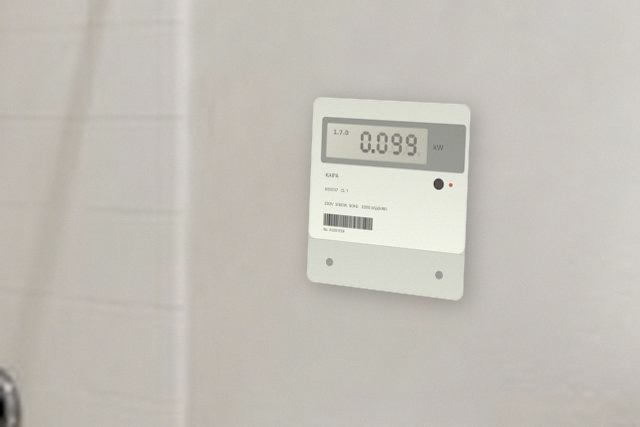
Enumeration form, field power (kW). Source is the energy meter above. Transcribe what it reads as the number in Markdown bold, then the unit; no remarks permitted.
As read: **0.099** kW
